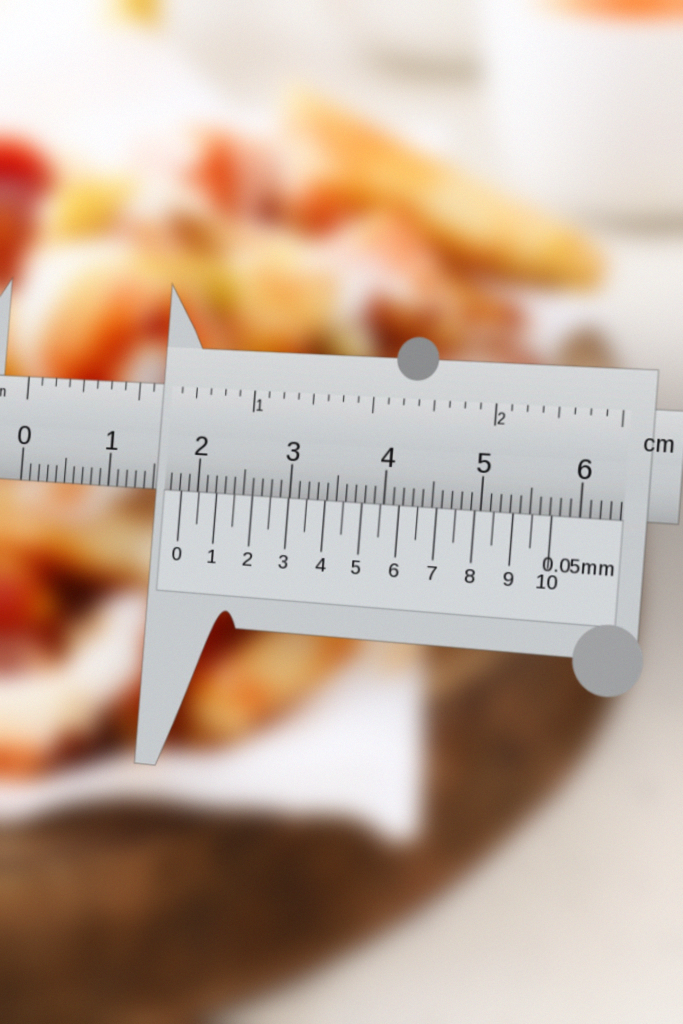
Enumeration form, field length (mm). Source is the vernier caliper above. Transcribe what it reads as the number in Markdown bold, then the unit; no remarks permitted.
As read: **18.2** mm
